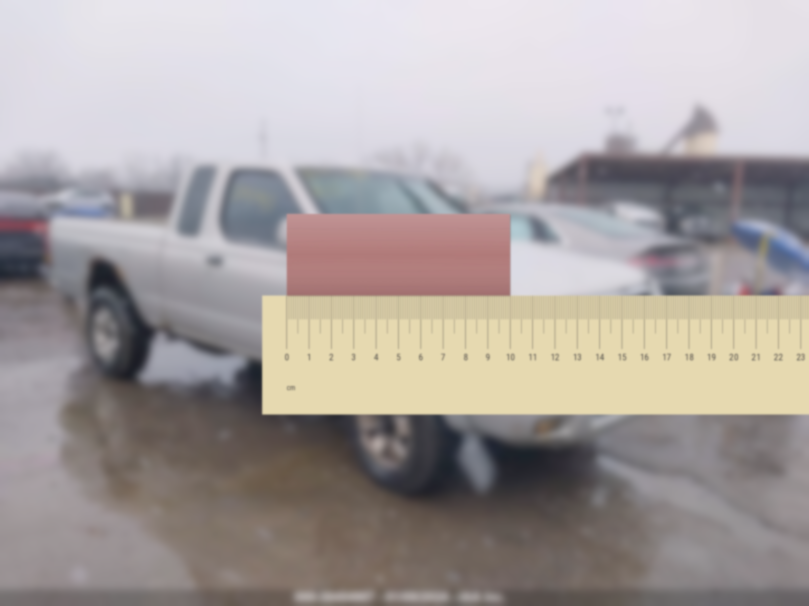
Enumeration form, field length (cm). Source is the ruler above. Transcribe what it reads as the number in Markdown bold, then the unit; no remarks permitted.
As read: **10** cm
